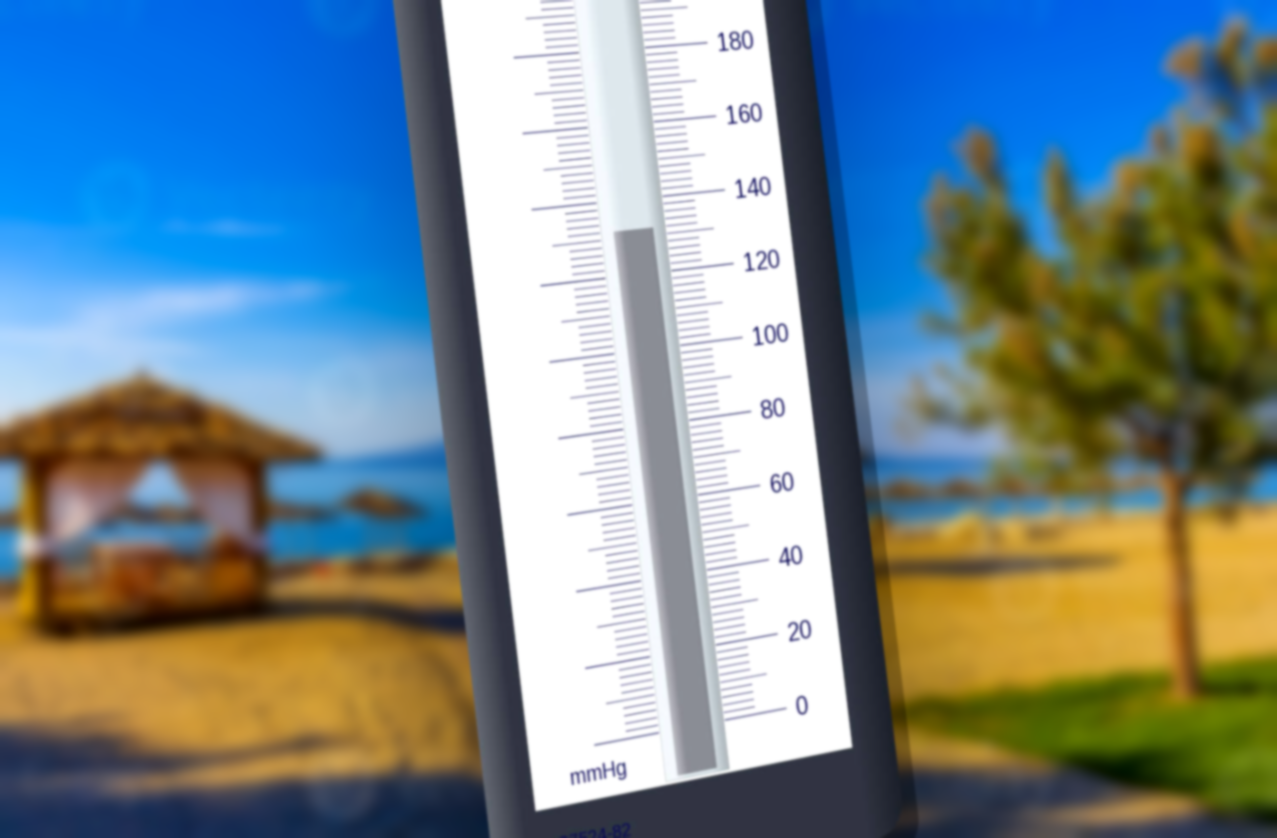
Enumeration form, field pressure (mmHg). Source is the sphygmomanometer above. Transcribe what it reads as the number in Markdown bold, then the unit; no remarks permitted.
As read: **132** mmHg
